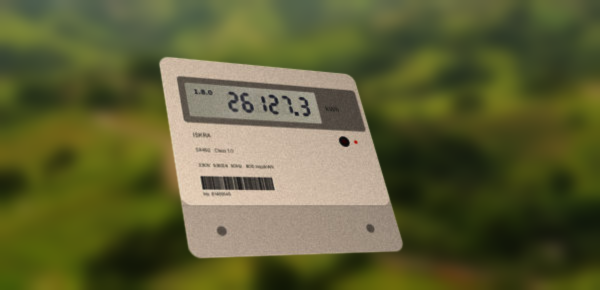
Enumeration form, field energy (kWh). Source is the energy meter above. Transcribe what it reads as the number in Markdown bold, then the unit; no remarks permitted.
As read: **26127.3** kWh
